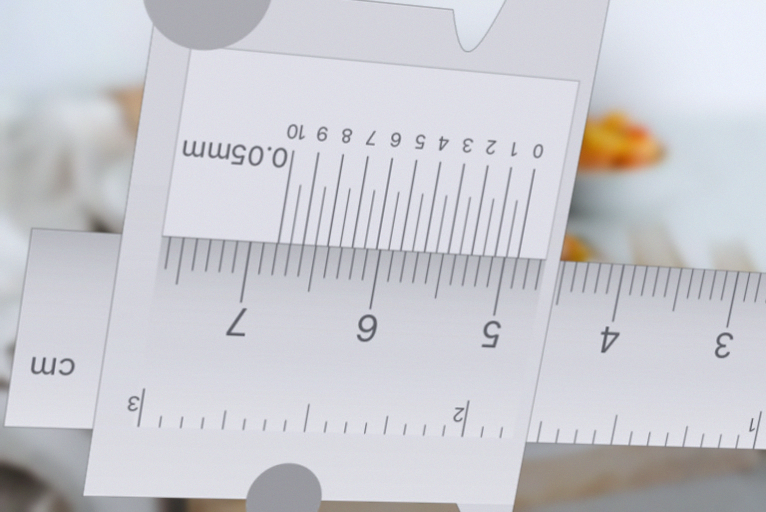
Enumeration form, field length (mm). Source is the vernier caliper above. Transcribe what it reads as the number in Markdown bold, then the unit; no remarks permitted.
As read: **48.9** mm
